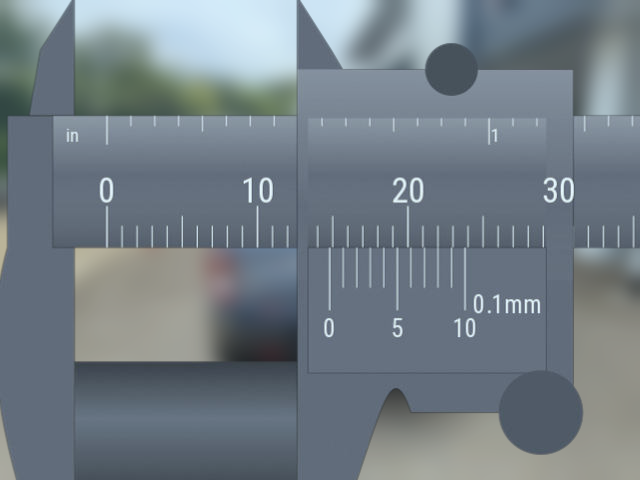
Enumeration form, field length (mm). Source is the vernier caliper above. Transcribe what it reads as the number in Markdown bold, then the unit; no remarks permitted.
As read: **14.8** mm
